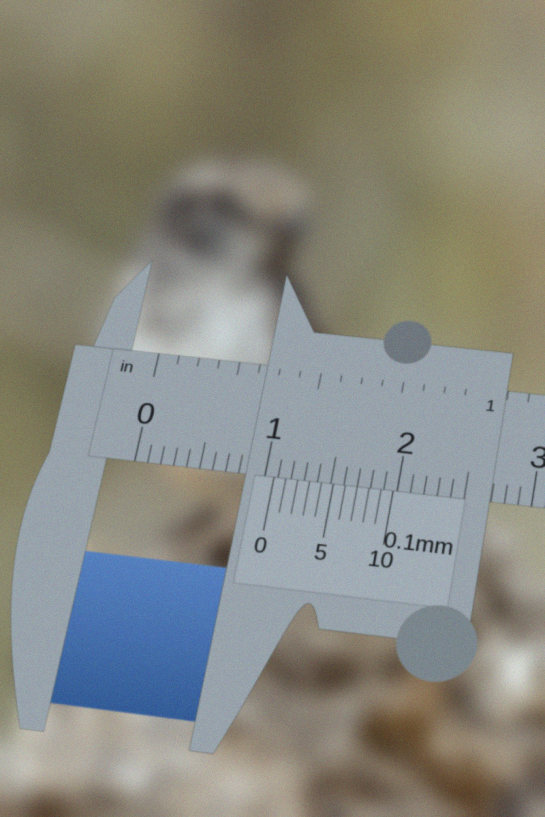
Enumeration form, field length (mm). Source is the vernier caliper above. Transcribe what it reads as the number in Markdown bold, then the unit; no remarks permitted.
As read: **10.7** mm
